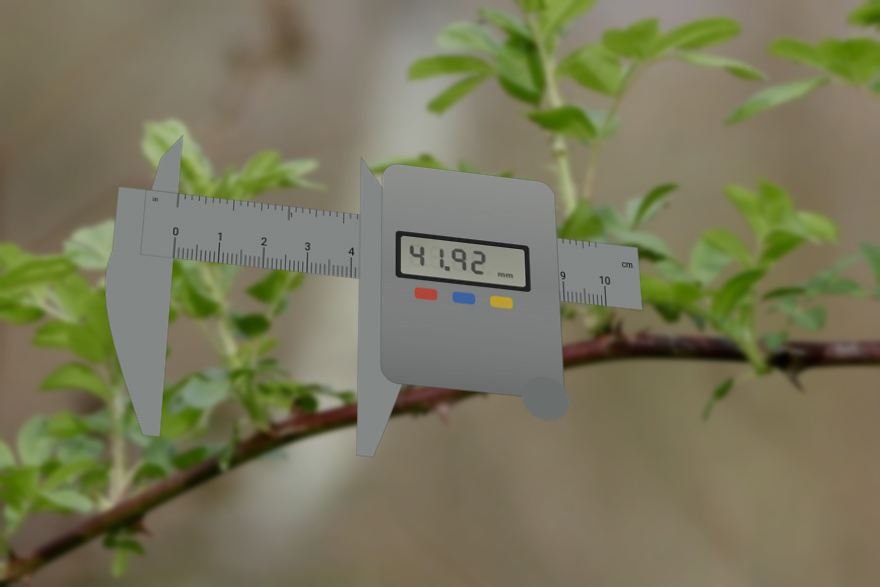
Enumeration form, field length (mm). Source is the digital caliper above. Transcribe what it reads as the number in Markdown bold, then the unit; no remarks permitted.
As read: **41.92** mm
